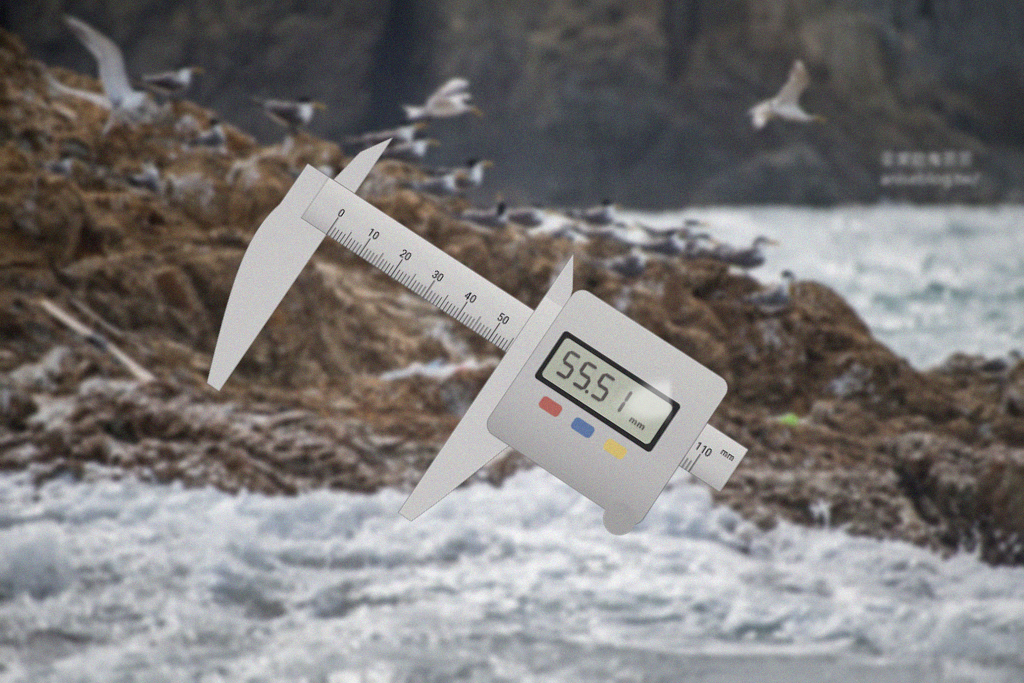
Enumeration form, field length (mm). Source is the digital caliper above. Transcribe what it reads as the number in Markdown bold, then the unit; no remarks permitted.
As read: **55.51** mm
